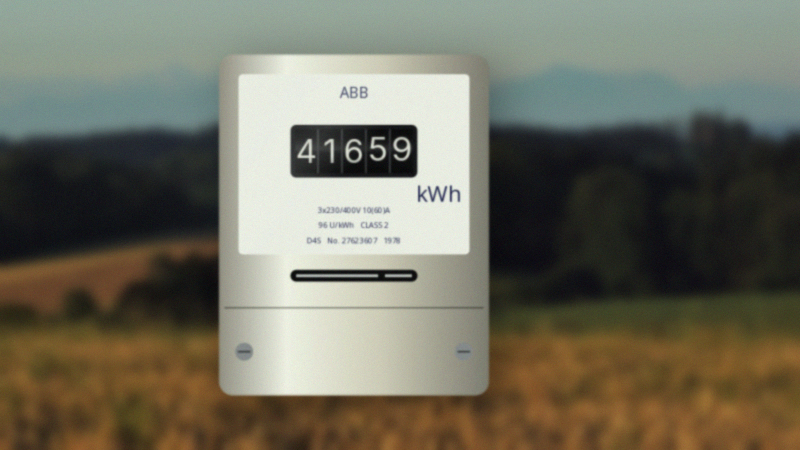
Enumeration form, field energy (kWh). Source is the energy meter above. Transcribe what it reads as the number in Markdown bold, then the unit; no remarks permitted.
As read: **41659** kWh
